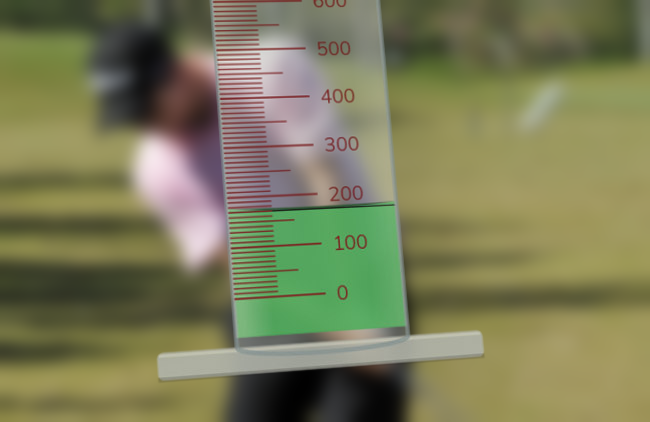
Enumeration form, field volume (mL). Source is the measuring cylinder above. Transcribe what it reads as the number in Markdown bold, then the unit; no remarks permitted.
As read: **170** mL
